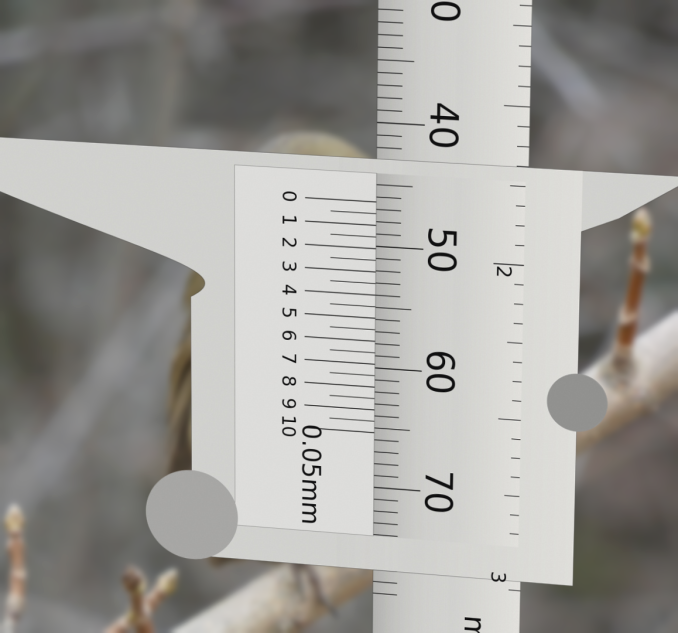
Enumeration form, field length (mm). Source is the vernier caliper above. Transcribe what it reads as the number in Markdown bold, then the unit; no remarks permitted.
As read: **46.4** mm
